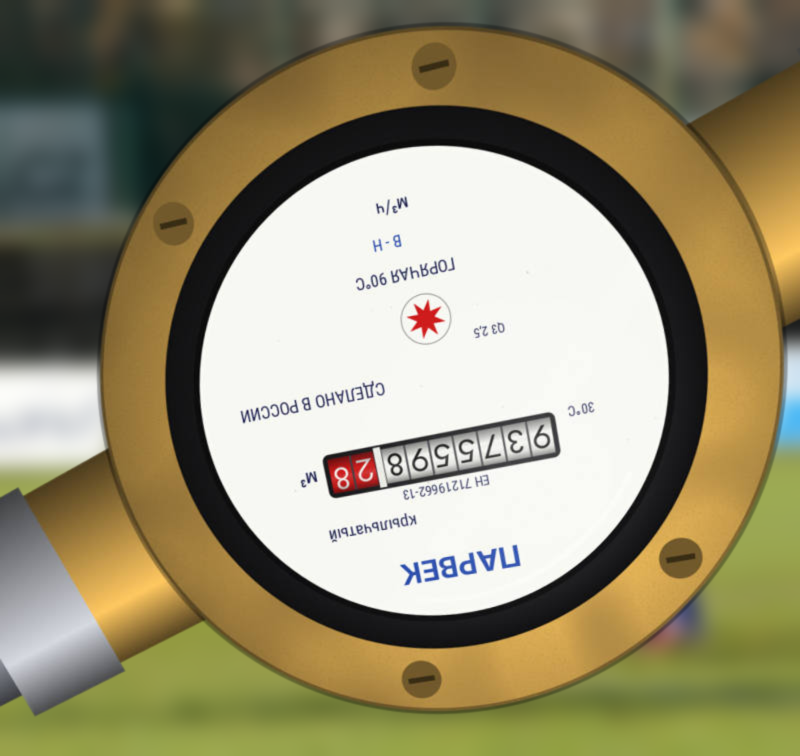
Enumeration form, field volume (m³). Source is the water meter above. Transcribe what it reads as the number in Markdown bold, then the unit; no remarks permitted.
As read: **9375598.28** m³
